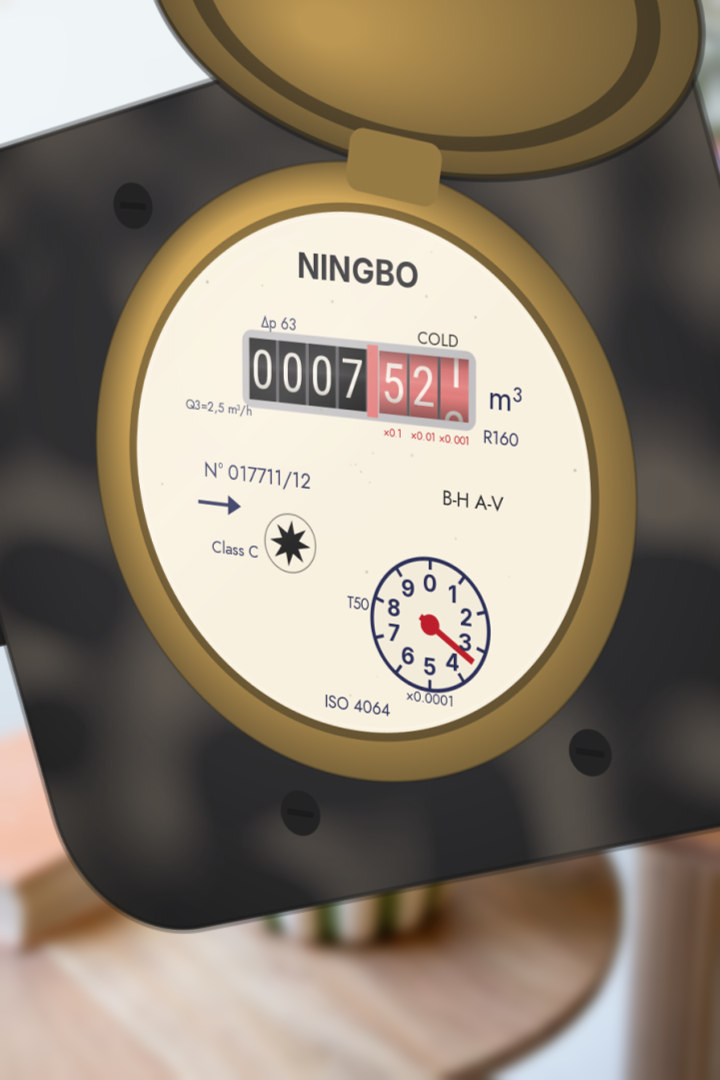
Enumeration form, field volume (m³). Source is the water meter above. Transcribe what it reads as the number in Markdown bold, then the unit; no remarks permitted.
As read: **7.5213** m³
